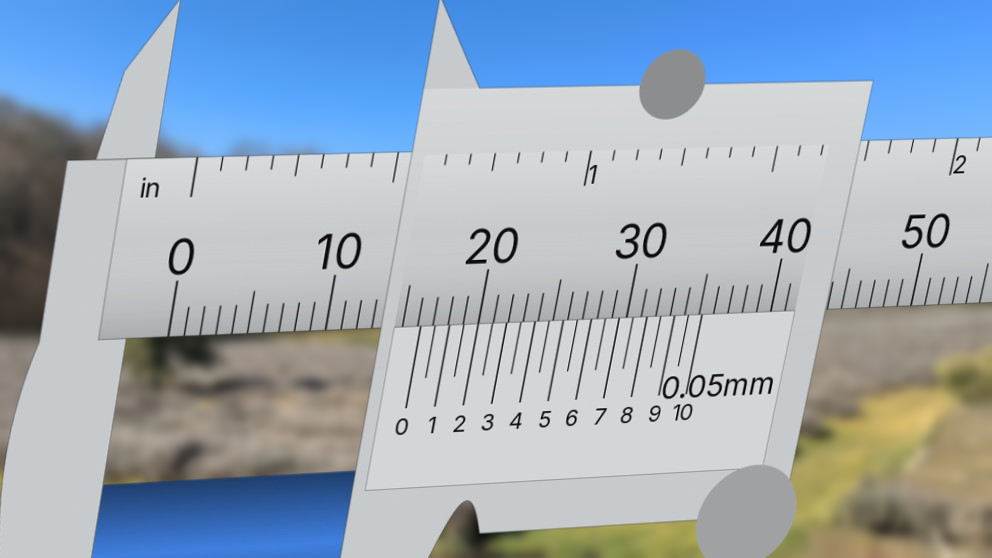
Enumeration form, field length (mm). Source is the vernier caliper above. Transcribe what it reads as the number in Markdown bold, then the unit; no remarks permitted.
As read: **16.2** mm
